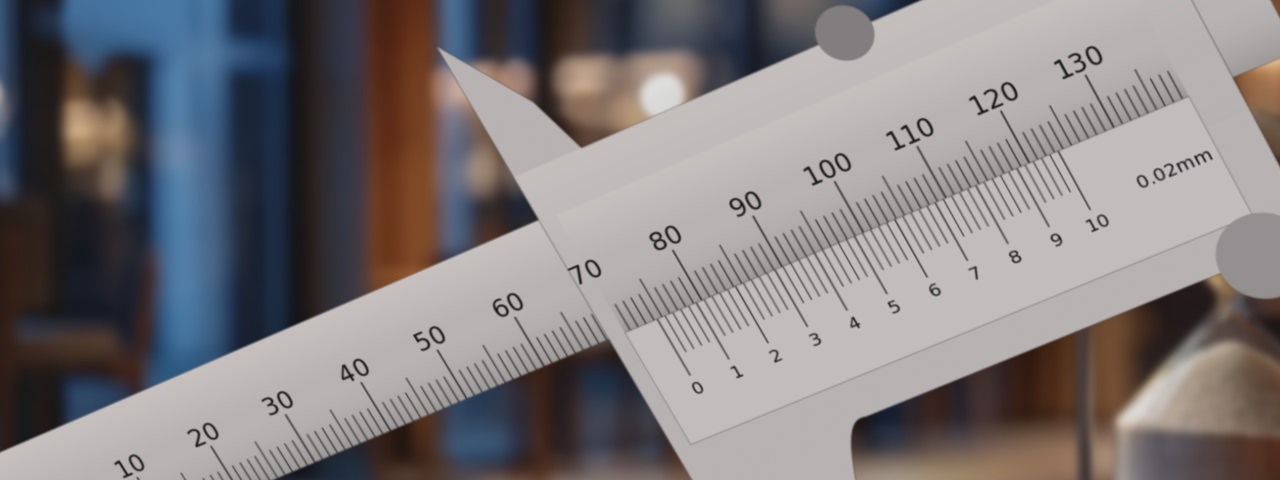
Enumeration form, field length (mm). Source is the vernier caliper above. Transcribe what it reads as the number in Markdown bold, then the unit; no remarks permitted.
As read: **74.4** mm
